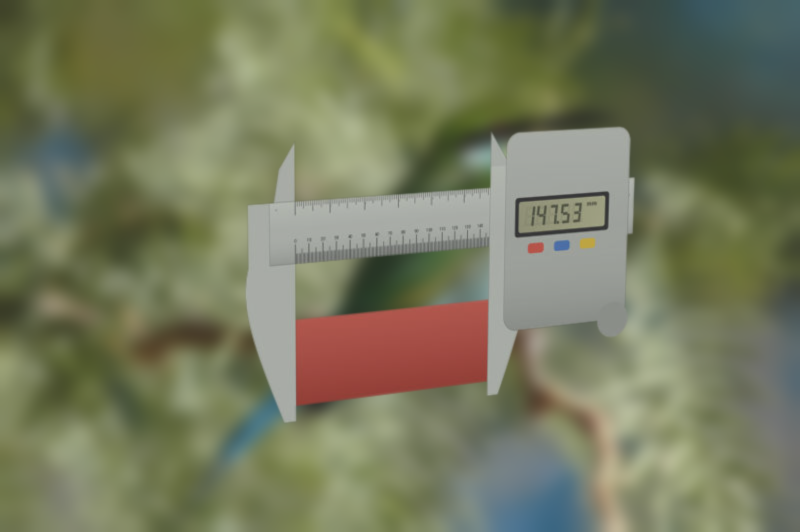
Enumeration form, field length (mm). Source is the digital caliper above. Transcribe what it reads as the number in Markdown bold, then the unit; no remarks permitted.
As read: **147.53** mm
